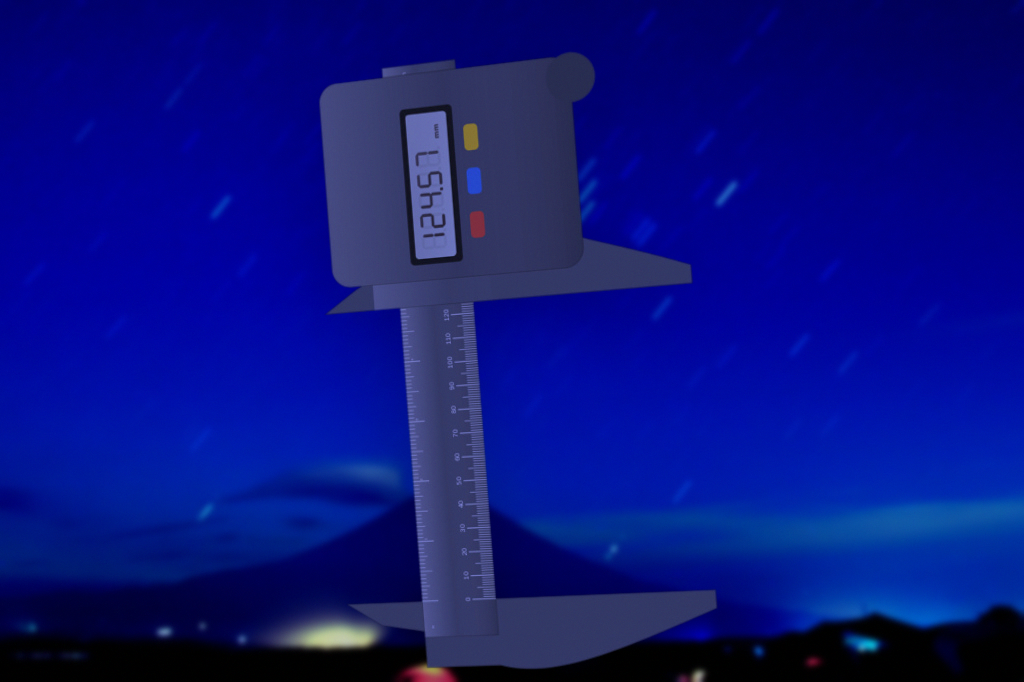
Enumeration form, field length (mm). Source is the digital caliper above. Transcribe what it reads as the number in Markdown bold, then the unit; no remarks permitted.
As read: **124.57** mm
